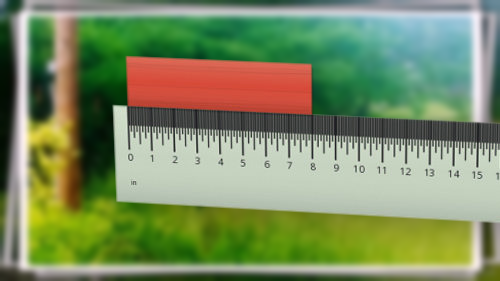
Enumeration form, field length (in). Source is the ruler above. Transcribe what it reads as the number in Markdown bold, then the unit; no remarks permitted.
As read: **8** in
